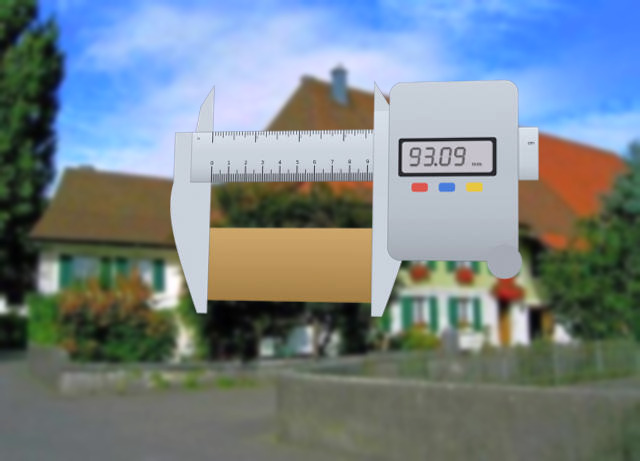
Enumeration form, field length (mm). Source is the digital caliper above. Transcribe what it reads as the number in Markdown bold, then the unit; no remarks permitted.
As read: **93.09** mm
